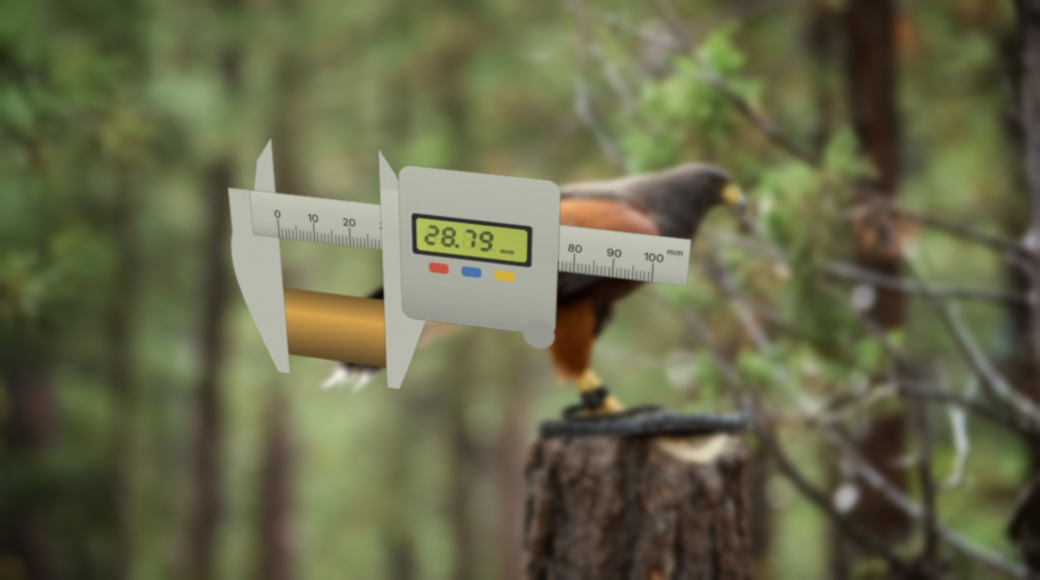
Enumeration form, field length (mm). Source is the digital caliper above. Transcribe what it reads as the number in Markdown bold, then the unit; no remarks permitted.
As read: **28.79** mm
